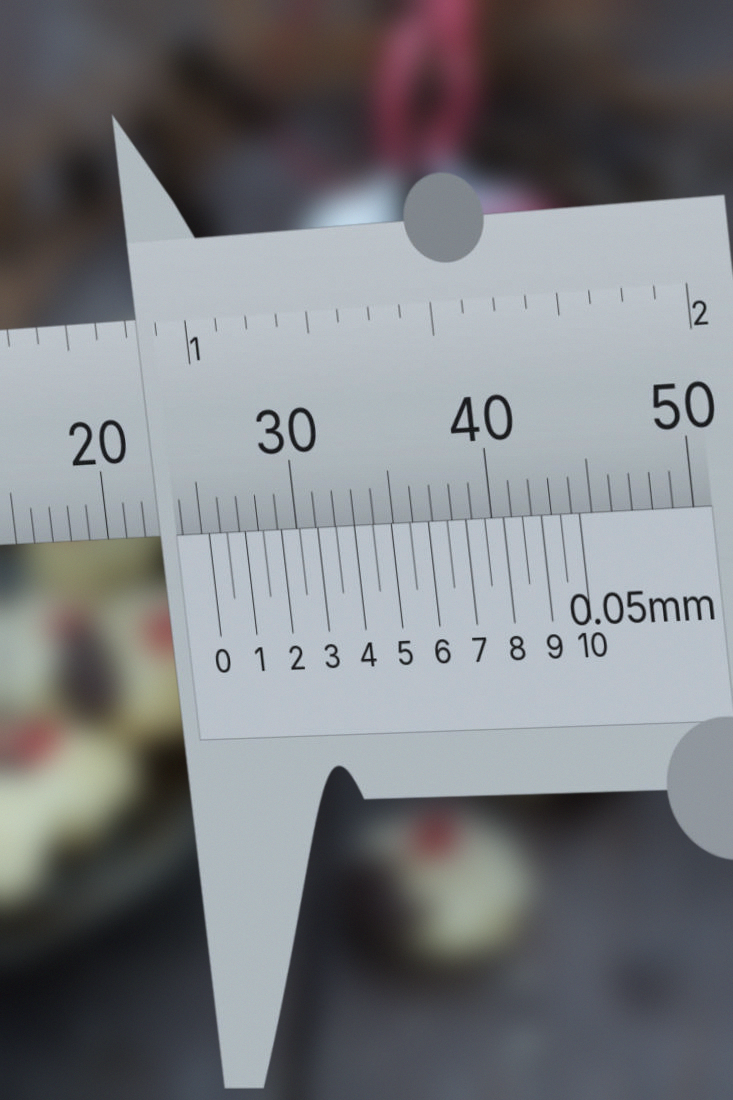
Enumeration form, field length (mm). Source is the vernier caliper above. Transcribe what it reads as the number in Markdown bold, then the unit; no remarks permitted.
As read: **25.4** mm
